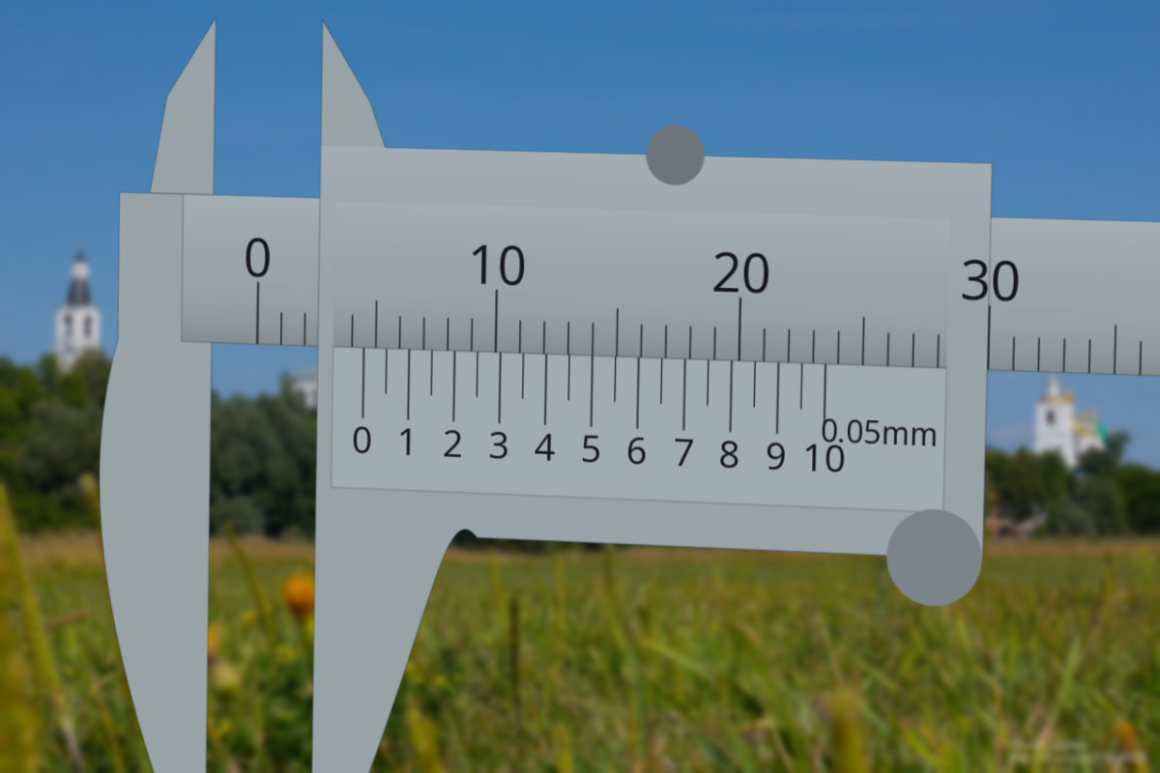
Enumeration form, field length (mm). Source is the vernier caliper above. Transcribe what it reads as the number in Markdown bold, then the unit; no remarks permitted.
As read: **4.5** mm
